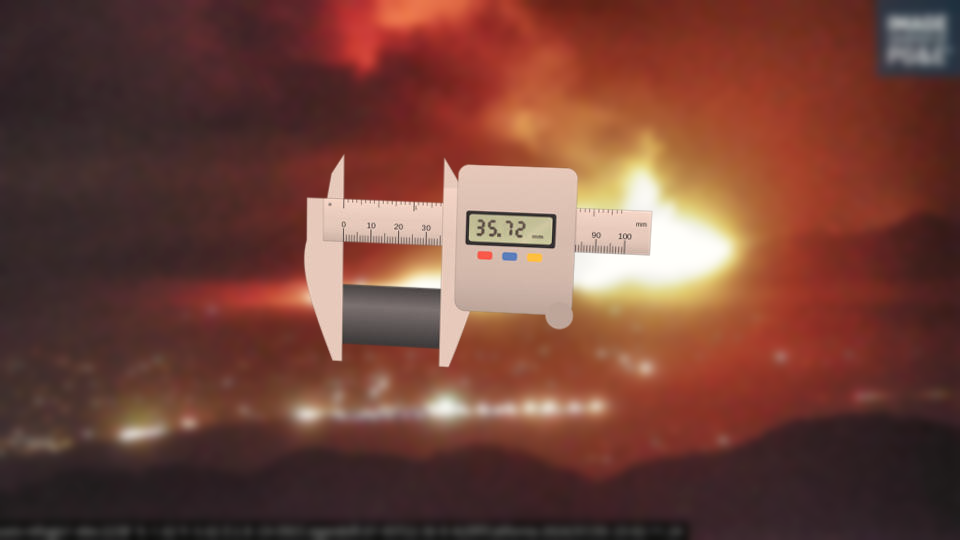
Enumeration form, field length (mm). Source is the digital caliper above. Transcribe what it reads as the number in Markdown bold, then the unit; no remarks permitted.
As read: **35.72** mm
